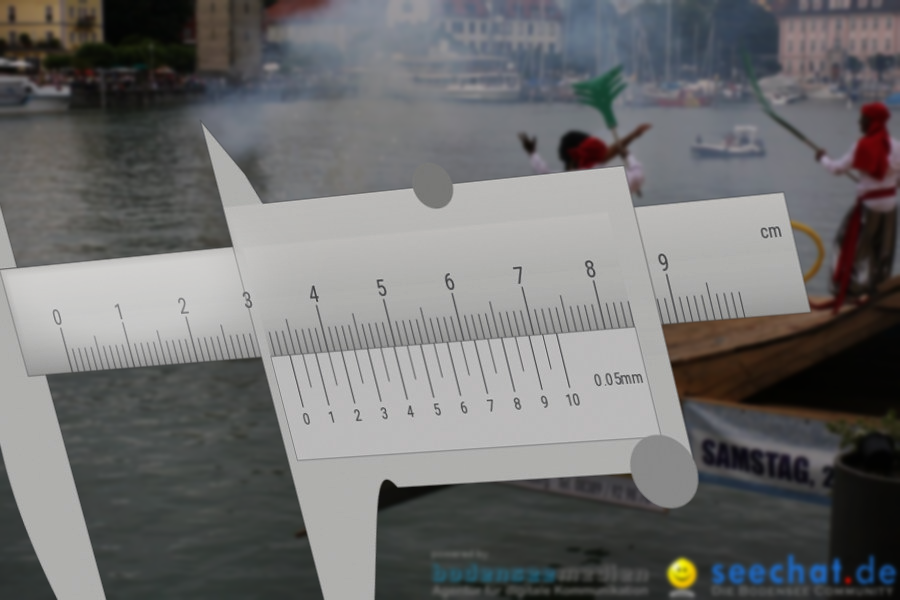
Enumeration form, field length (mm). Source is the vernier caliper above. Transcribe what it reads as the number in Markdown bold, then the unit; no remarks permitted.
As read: **34.2** mm
